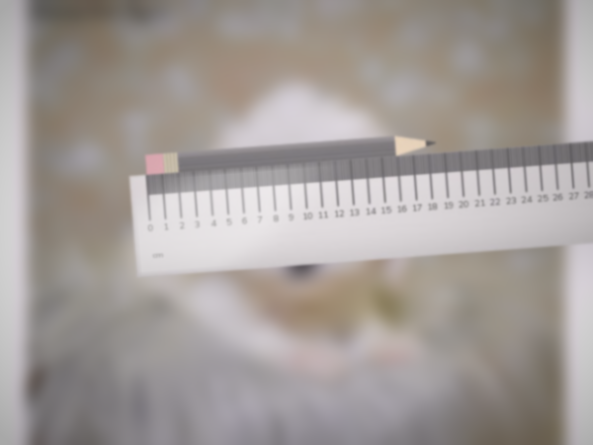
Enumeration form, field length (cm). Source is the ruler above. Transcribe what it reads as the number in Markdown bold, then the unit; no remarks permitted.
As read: **18.5** cm
